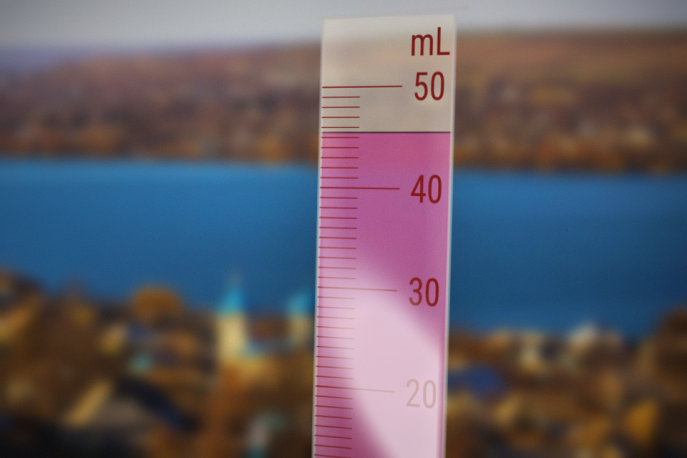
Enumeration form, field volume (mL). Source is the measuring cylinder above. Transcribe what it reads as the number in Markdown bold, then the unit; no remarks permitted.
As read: **45.5** mL
